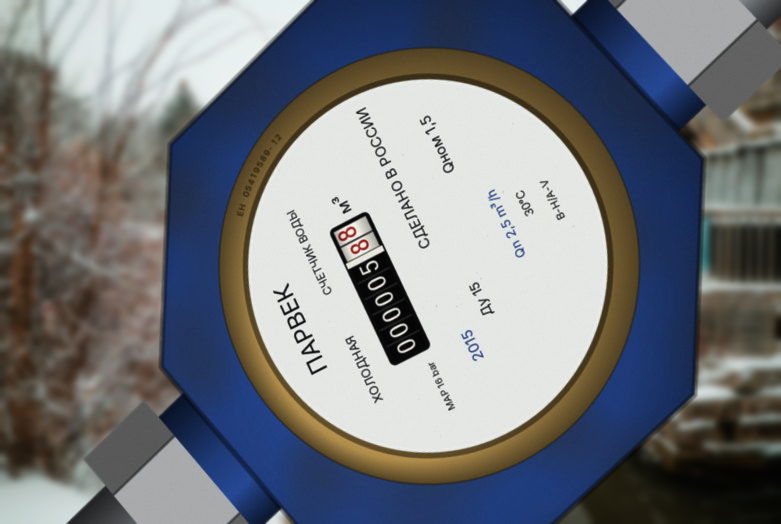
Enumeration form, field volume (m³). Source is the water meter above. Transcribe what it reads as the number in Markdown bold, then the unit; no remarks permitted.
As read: **5.88** m³
